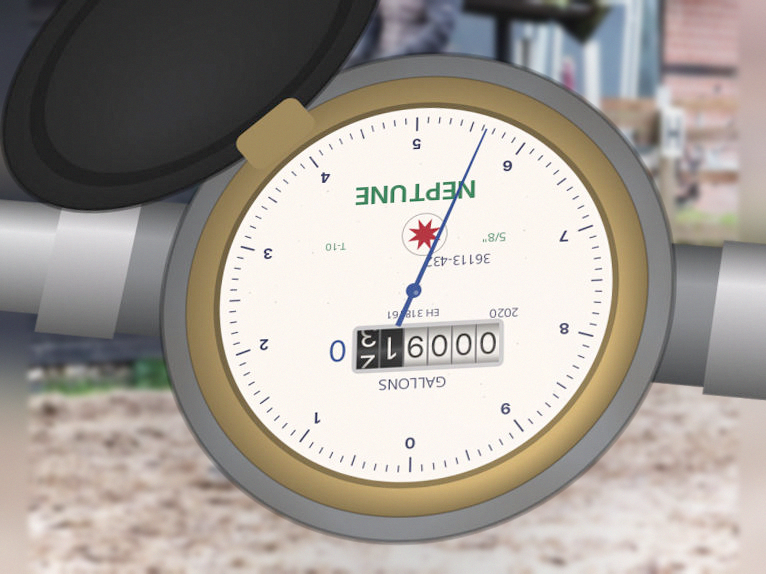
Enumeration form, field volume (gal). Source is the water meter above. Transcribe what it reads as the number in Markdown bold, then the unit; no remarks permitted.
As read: **9125.6** gal
